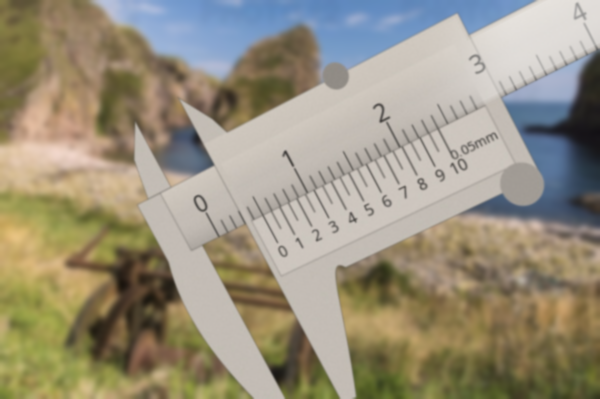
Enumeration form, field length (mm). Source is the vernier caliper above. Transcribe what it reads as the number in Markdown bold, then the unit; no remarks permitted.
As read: **5.0** mm
